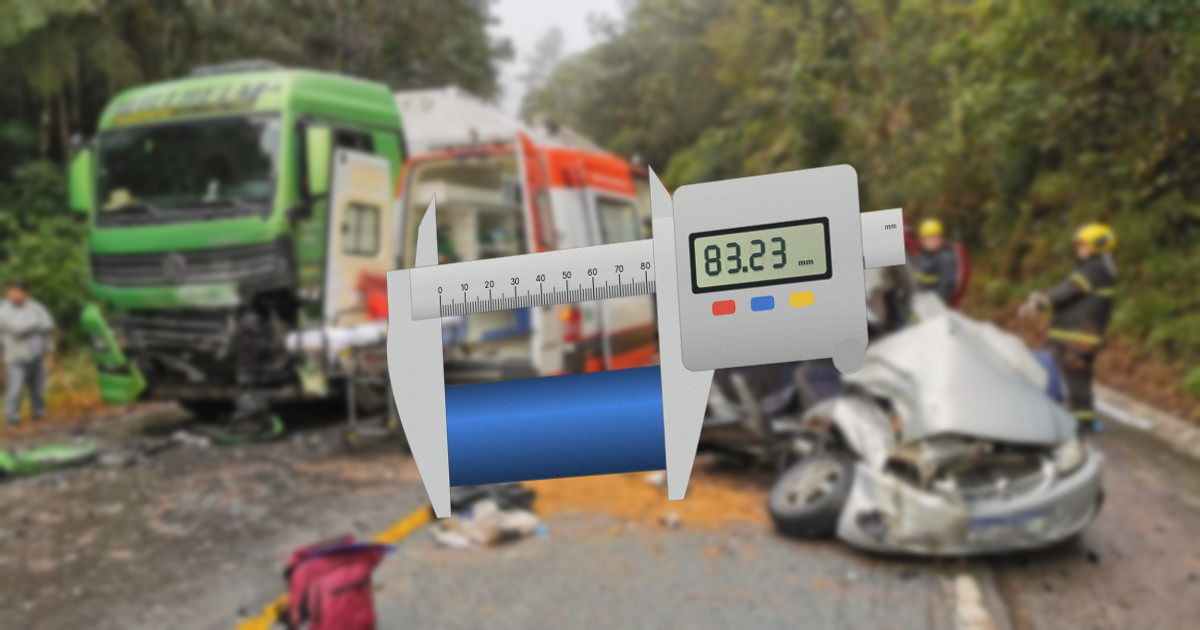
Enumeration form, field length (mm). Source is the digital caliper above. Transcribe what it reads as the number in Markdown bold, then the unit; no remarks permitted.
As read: **83.23** mm
